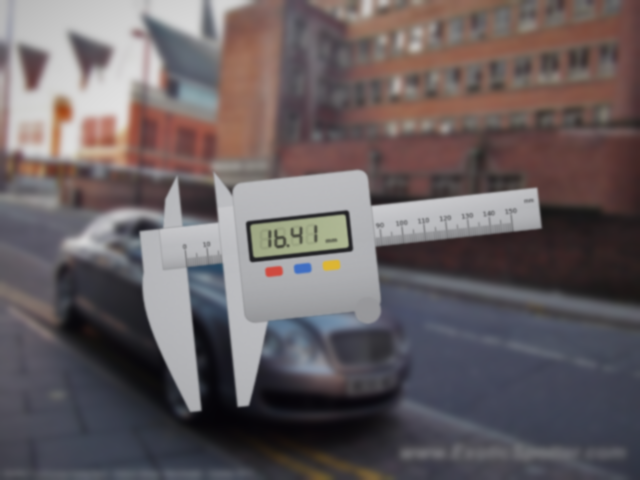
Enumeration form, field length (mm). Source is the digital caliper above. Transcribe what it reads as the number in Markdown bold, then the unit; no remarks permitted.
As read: **16.41** mm
